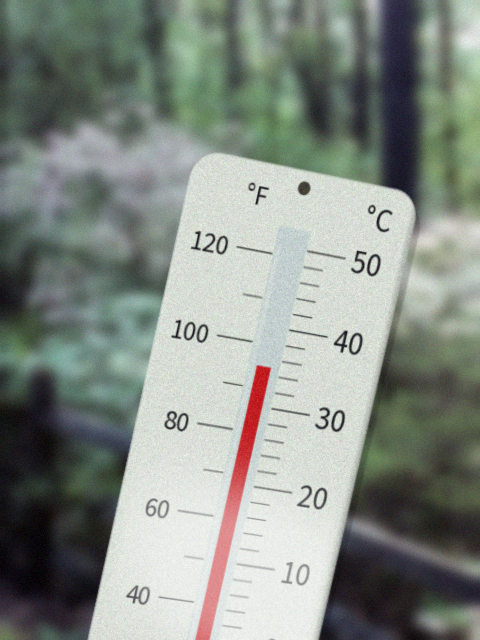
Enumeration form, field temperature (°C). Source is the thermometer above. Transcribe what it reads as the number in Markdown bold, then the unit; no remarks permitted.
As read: **35** °C
